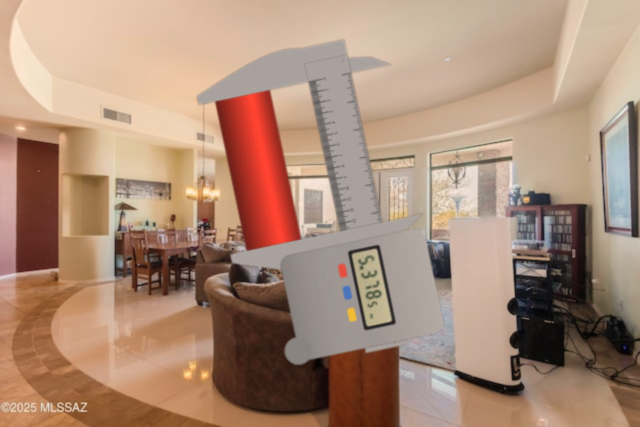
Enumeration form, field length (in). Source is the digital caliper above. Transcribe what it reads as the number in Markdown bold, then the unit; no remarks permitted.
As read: **5.3785** in
